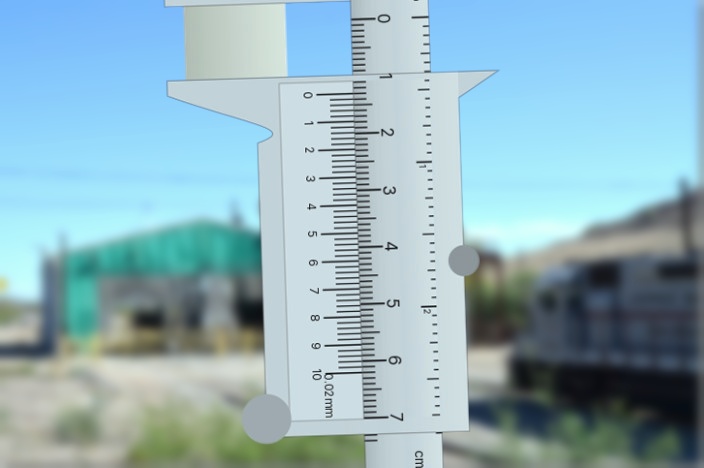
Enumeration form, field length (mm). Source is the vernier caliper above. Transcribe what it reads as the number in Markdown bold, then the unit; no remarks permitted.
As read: **13.0** mm
